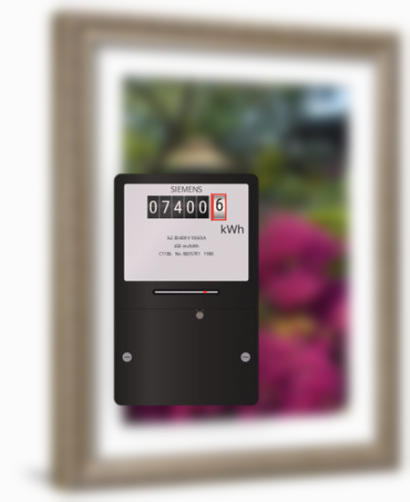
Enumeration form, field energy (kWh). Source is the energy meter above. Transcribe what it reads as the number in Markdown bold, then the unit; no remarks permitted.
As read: **7400.6** kWh
